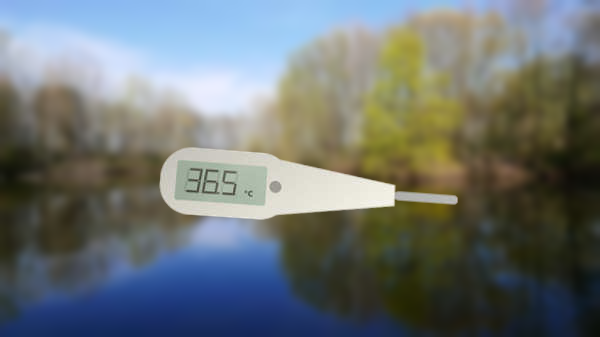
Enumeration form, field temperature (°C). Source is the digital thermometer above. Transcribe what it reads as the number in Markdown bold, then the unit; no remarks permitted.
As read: **36.5** °C
